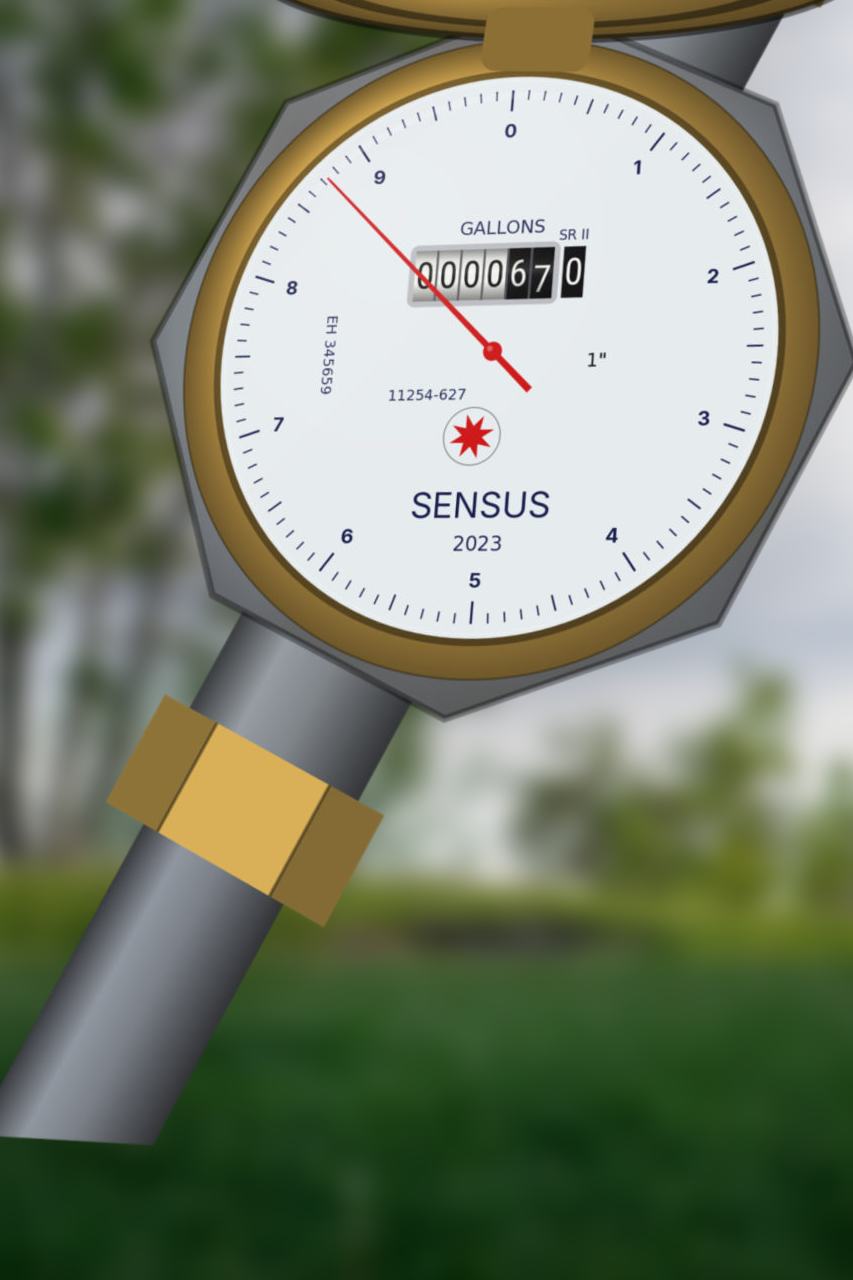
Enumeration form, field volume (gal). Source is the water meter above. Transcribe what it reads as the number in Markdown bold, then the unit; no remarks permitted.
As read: **668.7** gal
